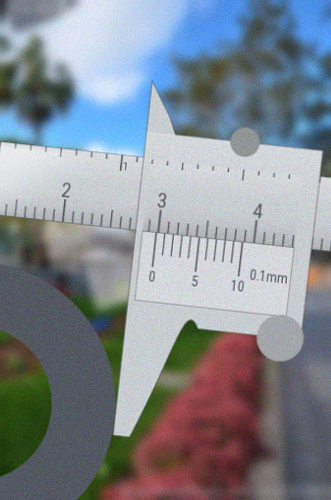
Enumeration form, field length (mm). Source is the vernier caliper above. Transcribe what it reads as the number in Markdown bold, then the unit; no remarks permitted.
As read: **29.8** mm
